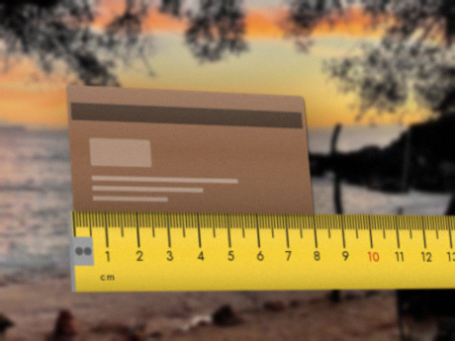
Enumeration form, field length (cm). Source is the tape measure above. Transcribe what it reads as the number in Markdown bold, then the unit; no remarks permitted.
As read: **8** cm
